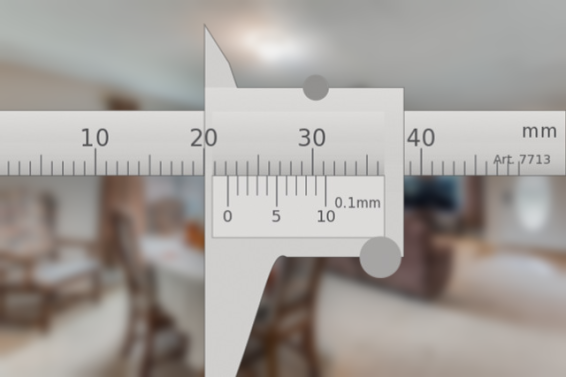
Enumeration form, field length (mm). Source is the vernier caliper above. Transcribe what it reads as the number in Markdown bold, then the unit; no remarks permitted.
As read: **22.2** mm
